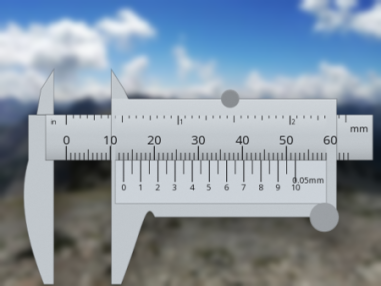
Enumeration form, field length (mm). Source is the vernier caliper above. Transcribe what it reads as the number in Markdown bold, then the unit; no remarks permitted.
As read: **13.0** mm
